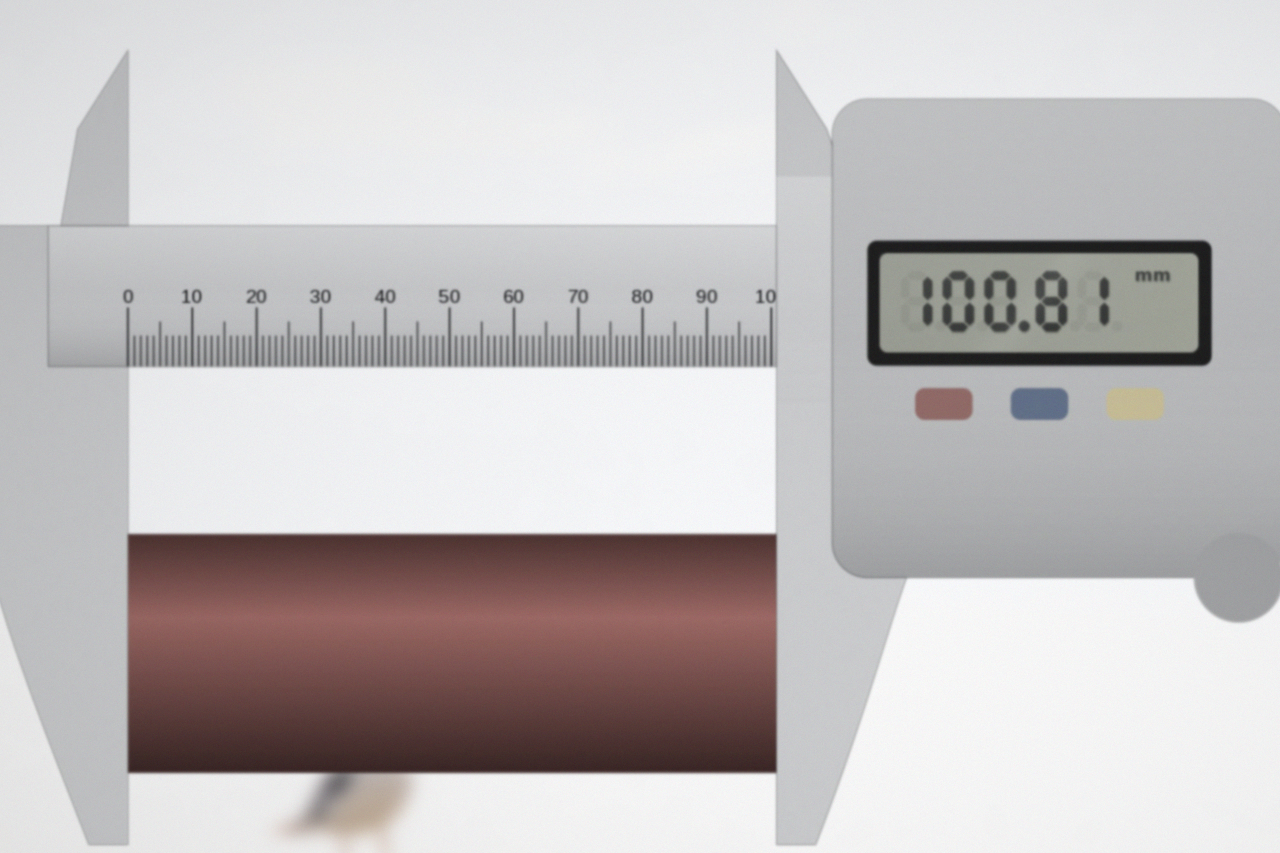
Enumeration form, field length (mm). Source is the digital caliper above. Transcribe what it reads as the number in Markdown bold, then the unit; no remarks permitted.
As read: **100.81** mm
